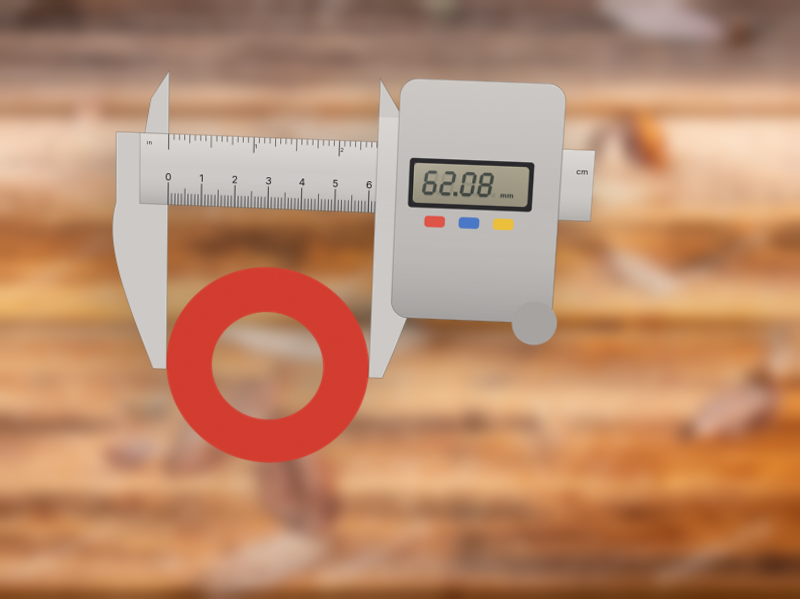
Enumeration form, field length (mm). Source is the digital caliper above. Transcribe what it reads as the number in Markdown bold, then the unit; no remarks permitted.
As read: **62.08** mm
